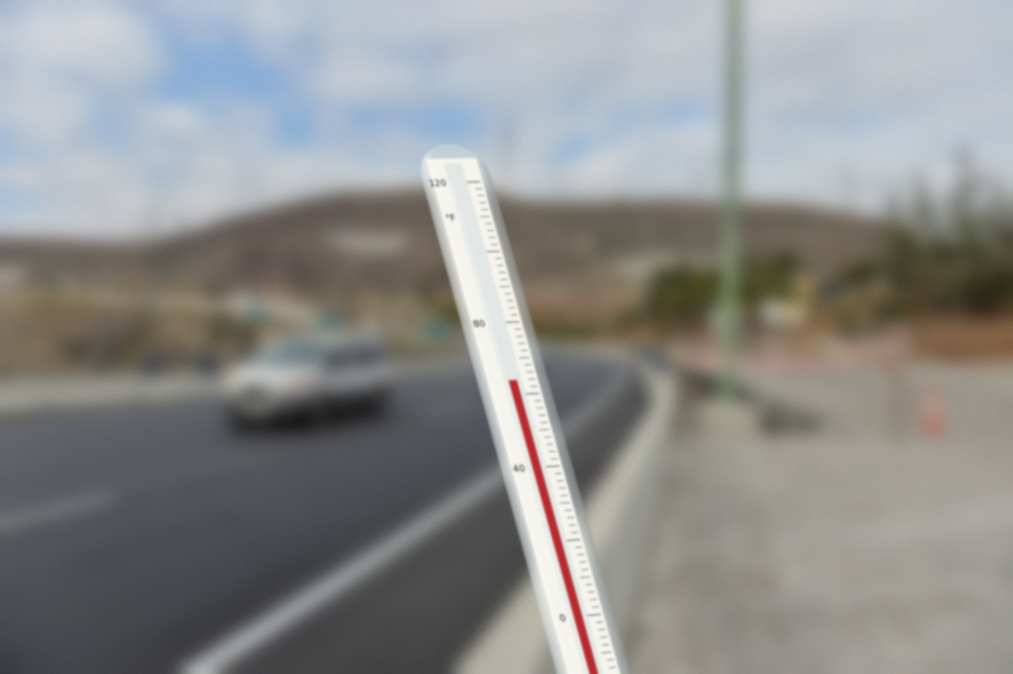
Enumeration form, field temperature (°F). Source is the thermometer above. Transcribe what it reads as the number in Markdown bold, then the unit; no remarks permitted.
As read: **64** °F
